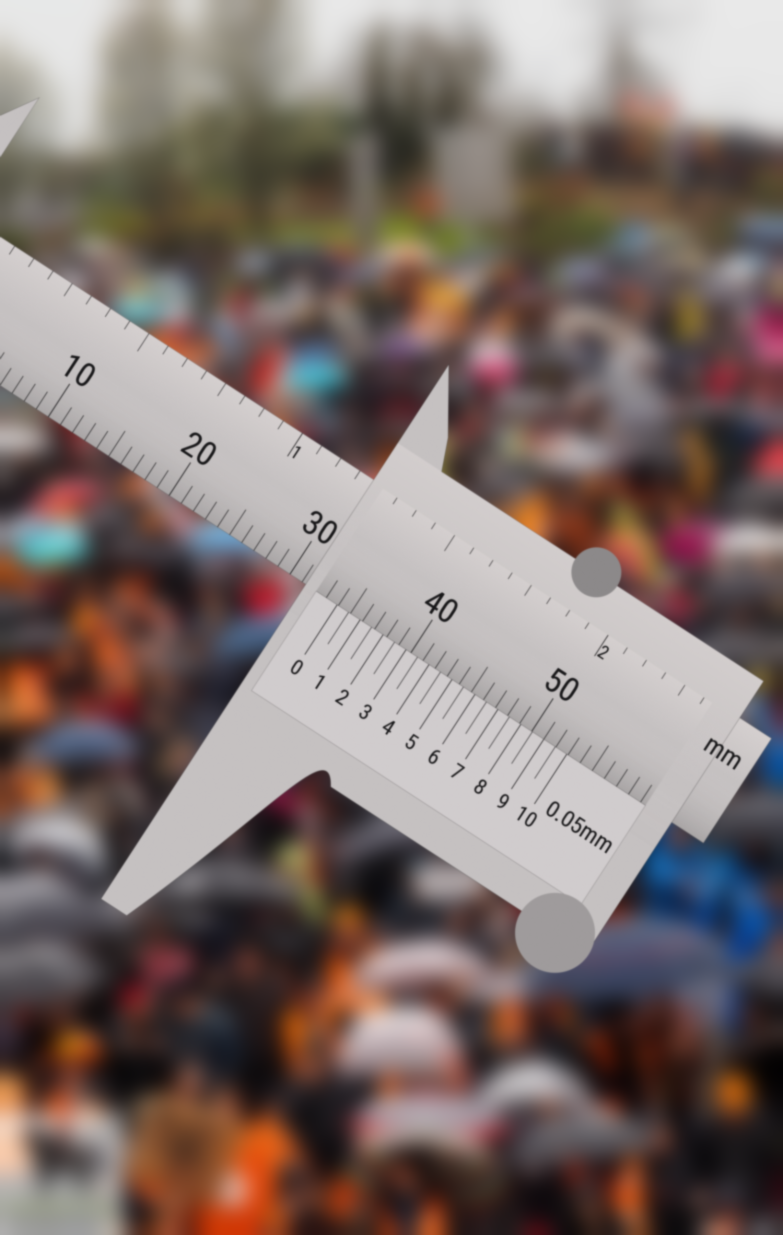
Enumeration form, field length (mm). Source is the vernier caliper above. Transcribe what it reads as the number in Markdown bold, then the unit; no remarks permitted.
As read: **33.9** mm
